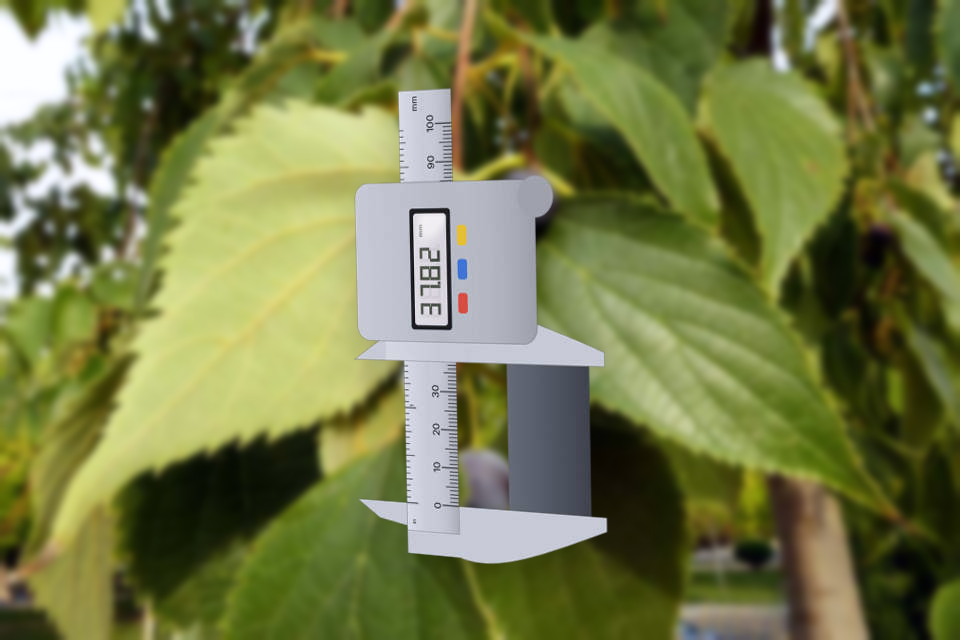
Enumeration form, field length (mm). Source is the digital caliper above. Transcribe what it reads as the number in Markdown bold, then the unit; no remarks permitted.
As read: **37.82** mm
